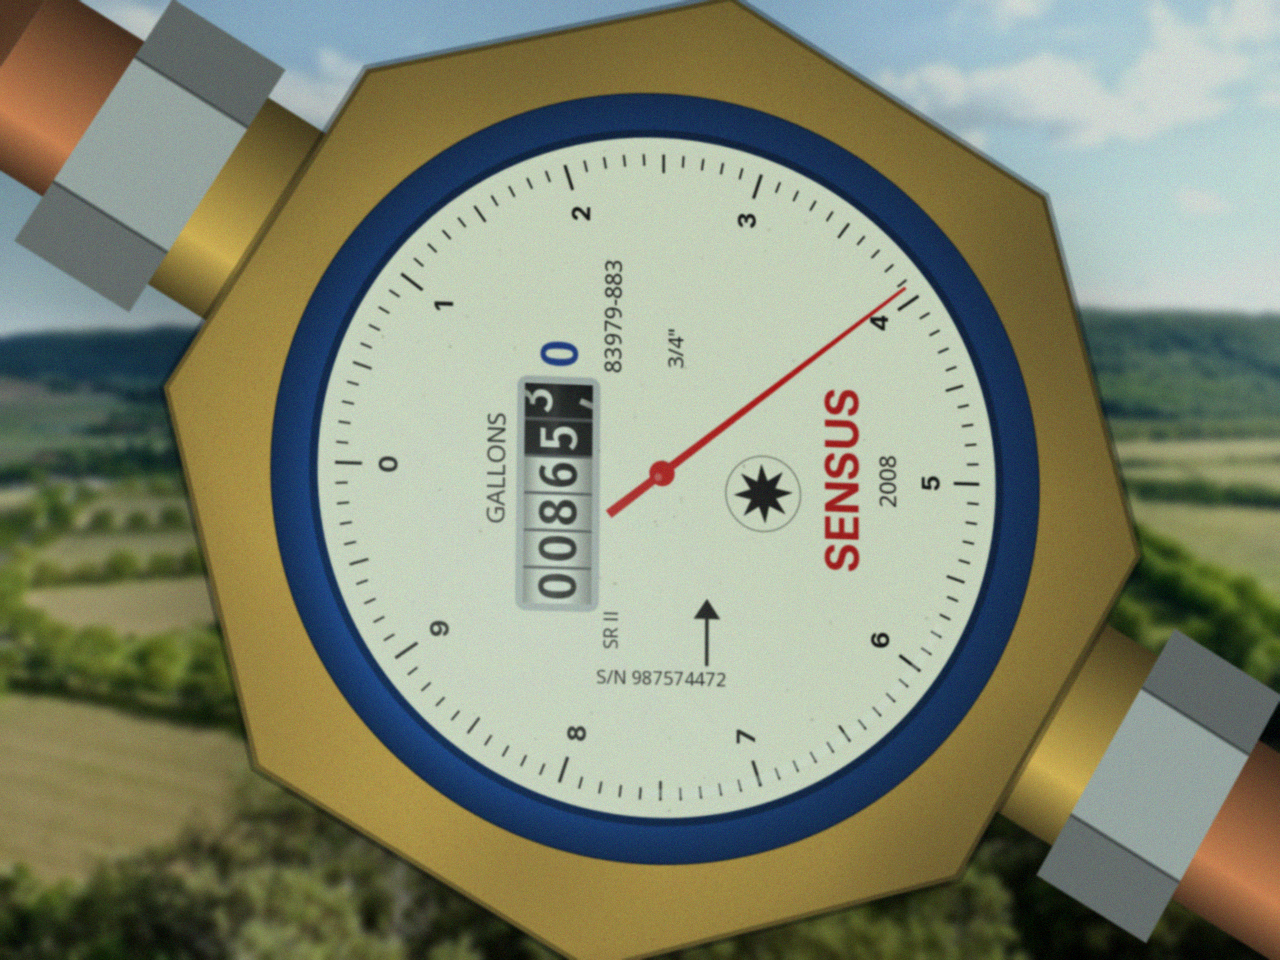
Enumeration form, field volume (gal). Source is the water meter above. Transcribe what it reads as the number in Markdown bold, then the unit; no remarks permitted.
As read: **86533.9** gal
